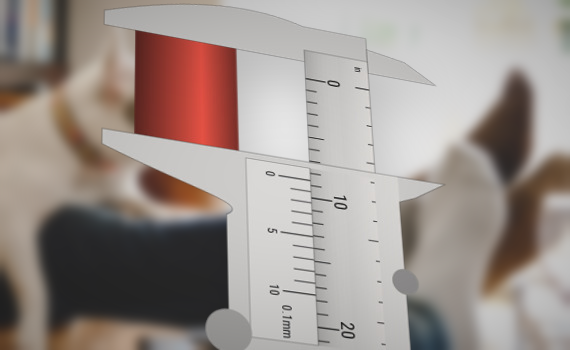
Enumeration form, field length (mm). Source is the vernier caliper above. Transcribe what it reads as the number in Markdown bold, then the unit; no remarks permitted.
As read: **8.6** mm
